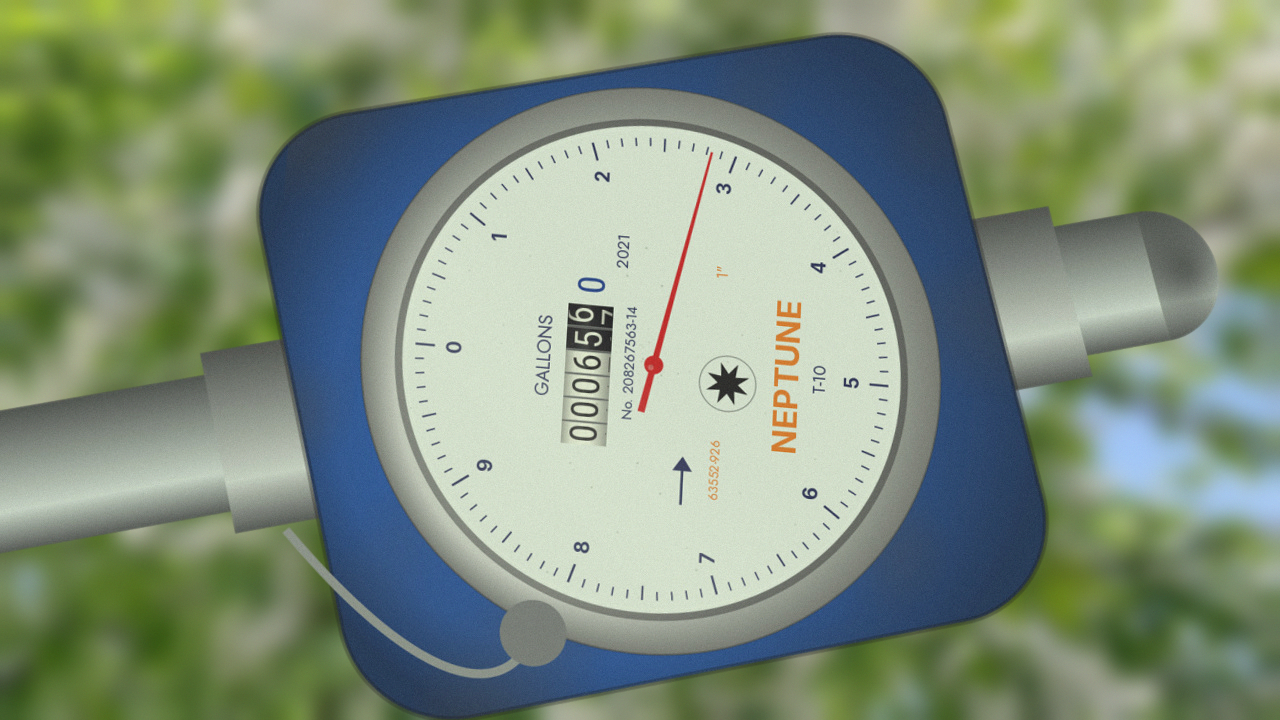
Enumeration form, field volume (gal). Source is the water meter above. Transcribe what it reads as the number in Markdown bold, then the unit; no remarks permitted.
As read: **6562.8** gal
